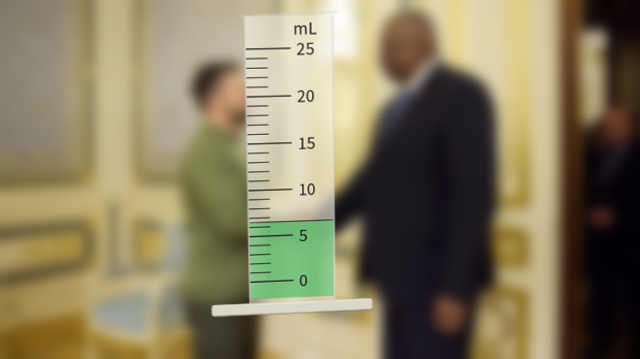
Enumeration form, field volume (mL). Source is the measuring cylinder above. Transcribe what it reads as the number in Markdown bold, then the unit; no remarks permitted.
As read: **6.5** mL
